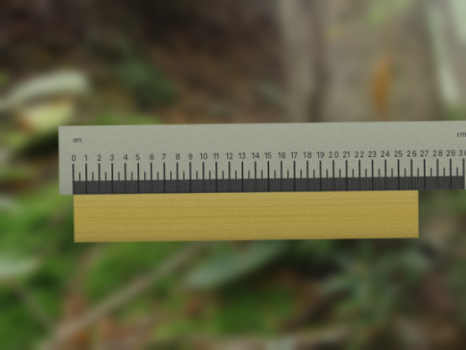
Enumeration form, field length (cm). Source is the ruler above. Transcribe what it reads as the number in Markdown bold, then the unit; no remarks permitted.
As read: **26.5** cm
